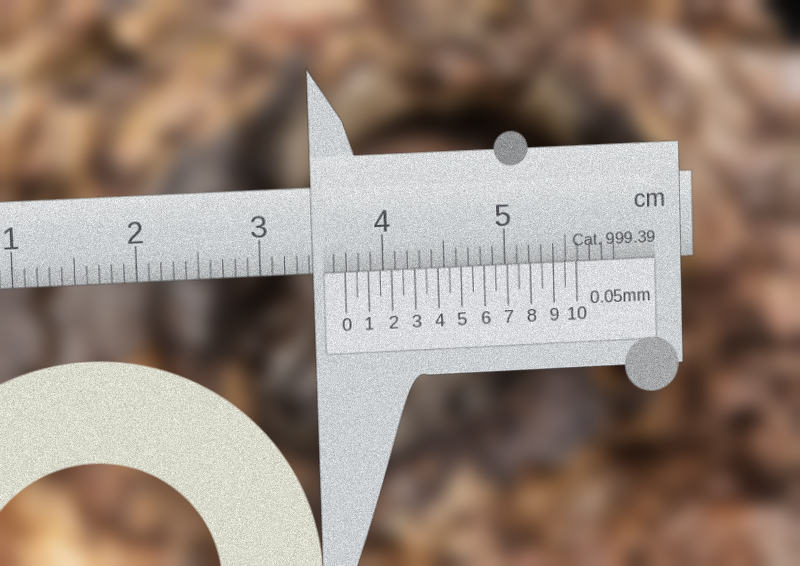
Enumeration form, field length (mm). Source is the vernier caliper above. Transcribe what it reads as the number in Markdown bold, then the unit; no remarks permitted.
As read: **36.9** mm
